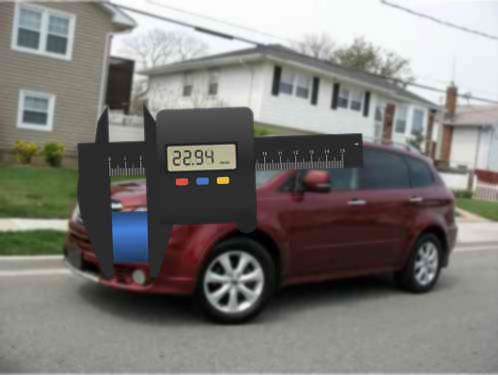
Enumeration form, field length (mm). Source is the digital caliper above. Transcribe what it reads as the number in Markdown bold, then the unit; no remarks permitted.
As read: **22.94** mm
